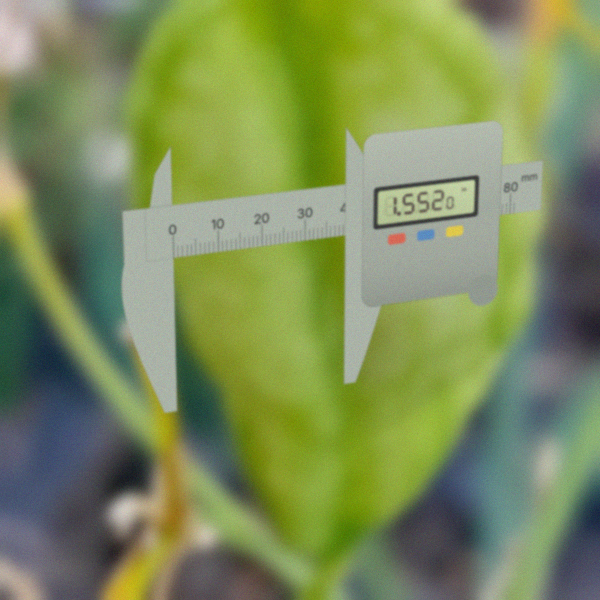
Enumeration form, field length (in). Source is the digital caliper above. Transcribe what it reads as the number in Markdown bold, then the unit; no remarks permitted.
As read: **1.5520** in
